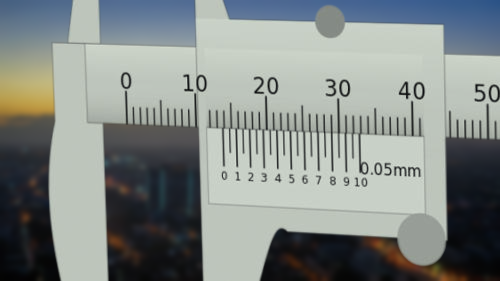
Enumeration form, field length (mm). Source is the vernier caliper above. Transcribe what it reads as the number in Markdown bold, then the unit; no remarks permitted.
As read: **13.8** mm
